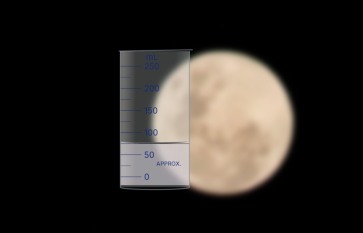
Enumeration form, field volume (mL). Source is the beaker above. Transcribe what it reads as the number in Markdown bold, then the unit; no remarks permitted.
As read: **75** mL
